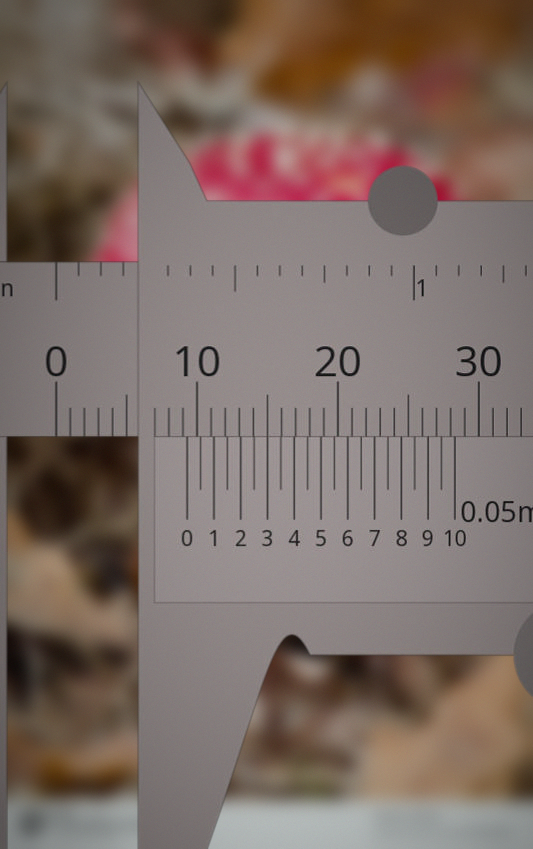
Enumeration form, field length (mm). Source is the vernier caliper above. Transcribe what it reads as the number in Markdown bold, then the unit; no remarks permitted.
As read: **9.3** mm
